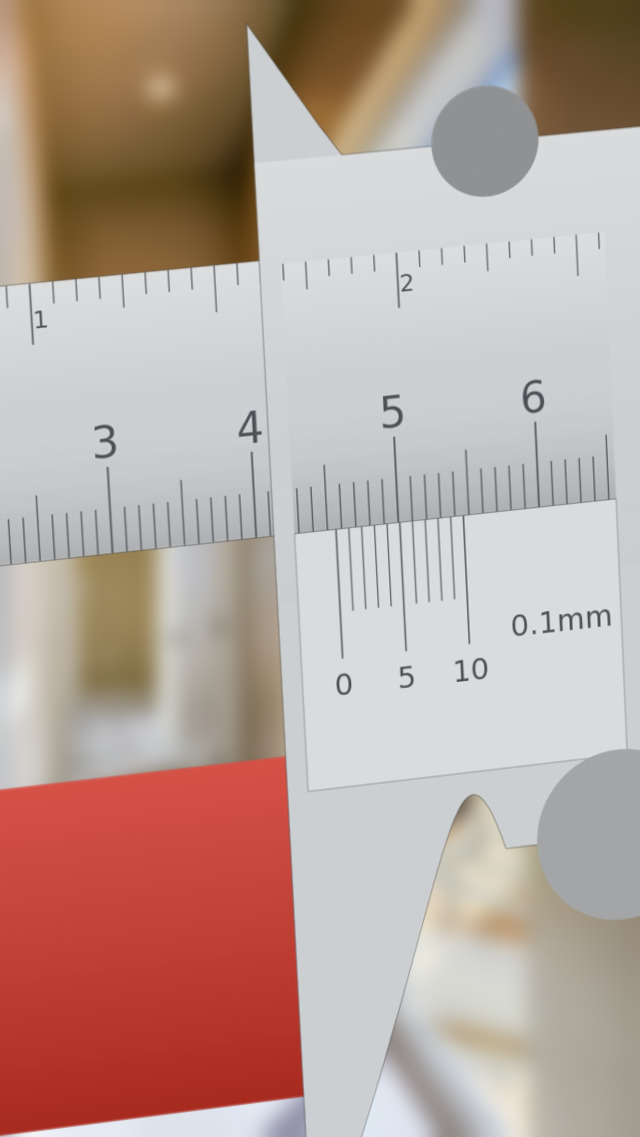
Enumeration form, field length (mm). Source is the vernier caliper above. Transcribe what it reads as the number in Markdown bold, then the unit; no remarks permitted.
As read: **45.6** mm
